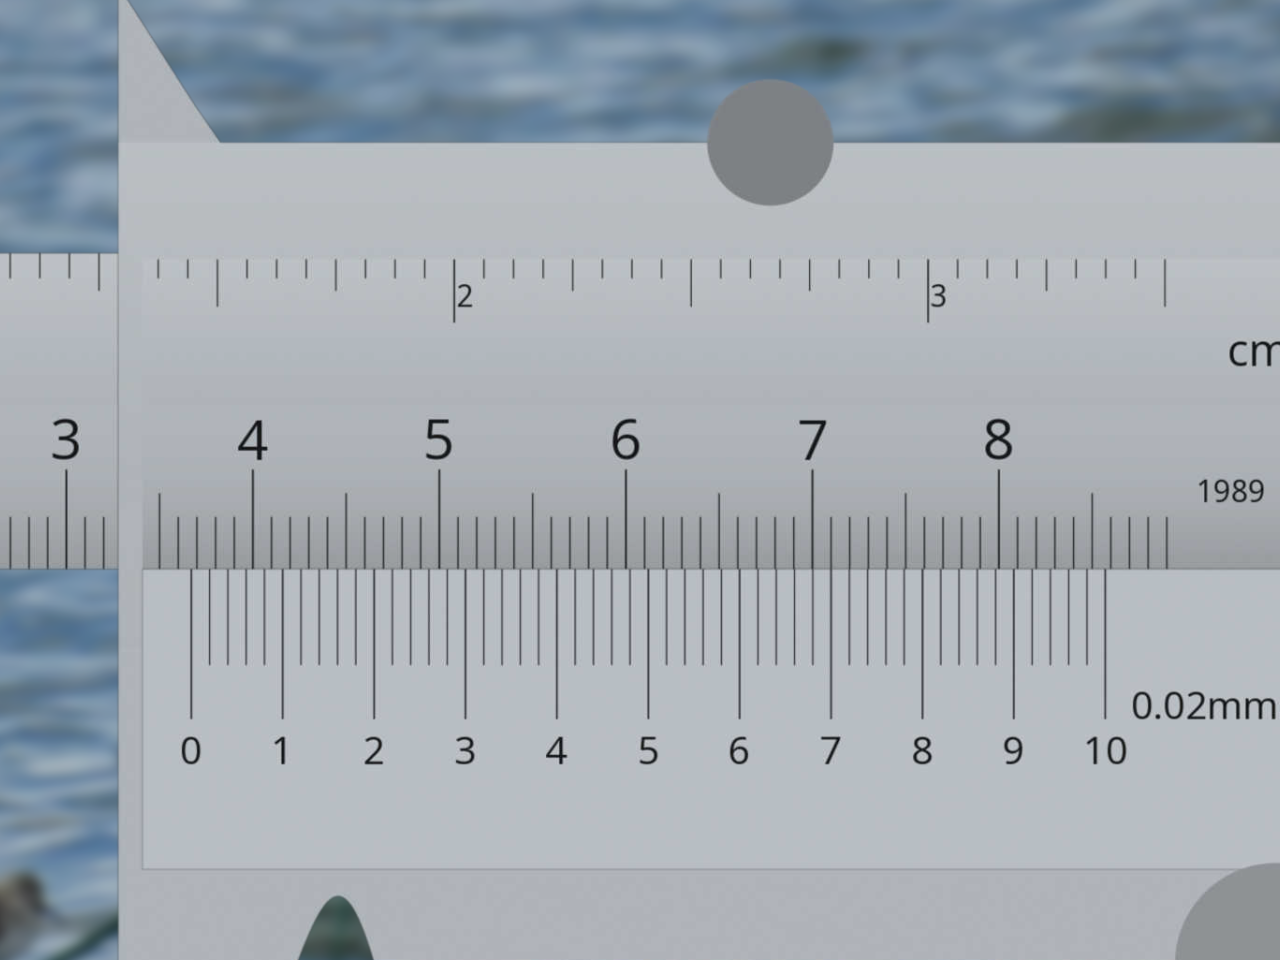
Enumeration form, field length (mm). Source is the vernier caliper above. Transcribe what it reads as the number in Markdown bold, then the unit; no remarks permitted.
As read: **36.7** mm
